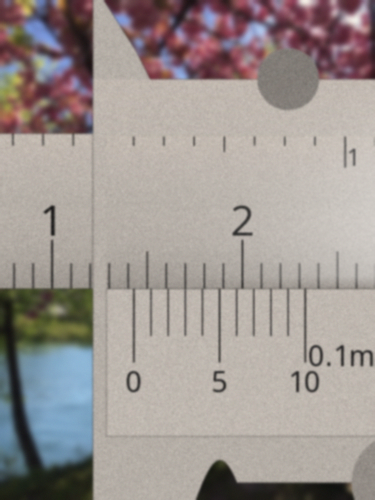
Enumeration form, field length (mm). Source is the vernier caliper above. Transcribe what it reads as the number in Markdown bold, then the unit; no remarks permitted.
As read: **14.3** mm
